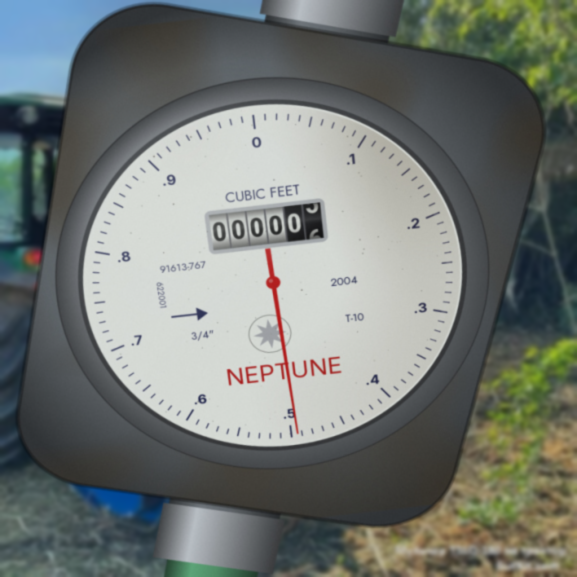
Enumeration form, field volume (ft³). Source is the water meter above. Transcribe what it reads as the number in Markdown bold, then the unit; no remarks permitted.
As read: **5.49** ft³
